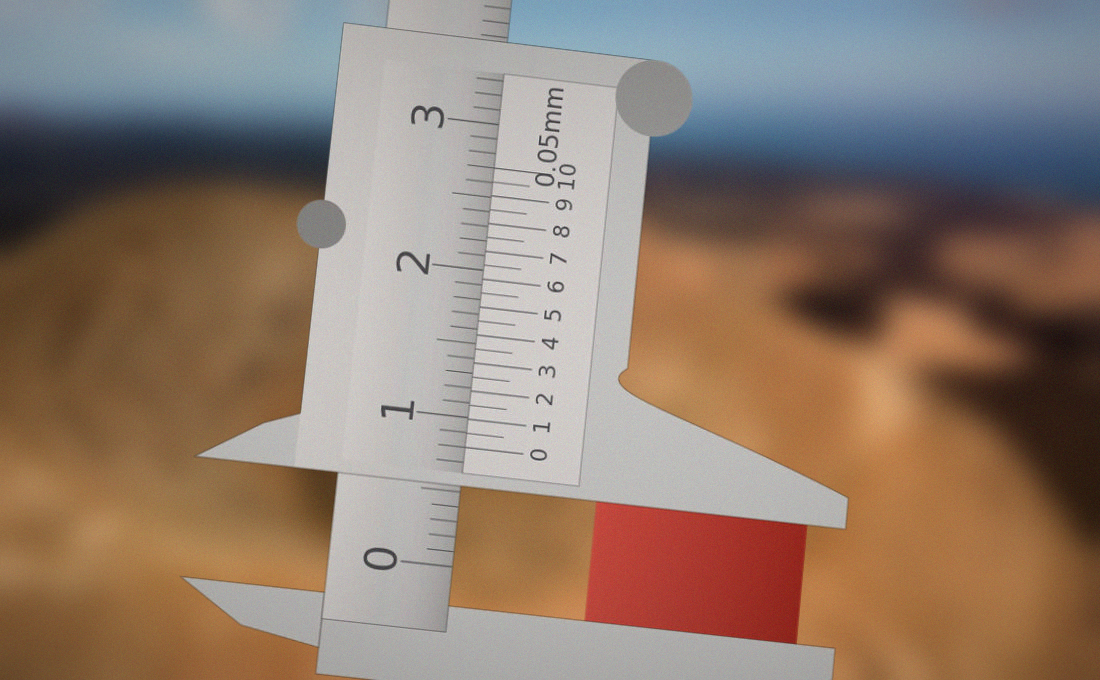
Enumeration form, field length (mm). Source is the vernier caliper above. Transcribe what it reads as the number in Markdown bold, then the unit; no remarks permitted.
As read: **8.0** mm
